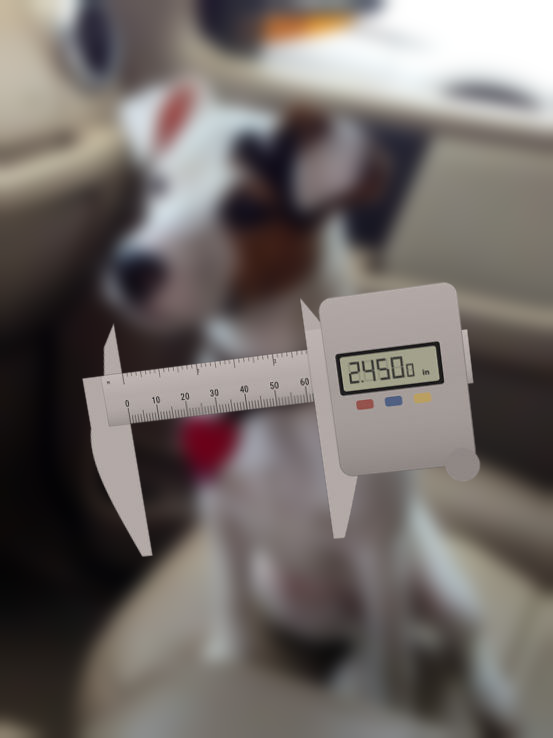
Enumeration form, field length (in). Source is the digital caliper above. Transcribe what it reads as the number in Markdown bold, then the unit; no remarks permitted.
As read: **2.4500** in
